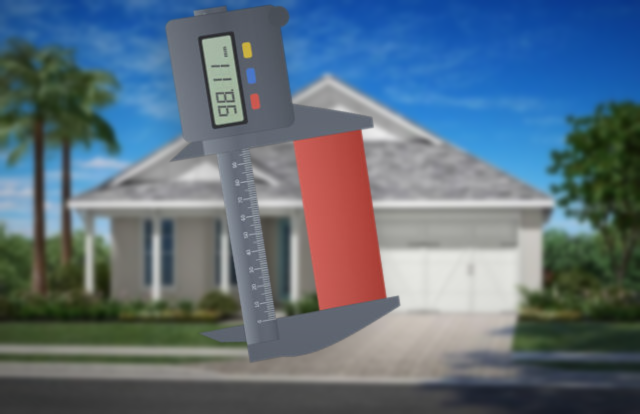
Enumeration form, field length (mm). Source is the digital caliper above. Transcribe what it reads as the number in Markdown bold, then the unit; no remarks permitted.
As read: **98.11** mm
